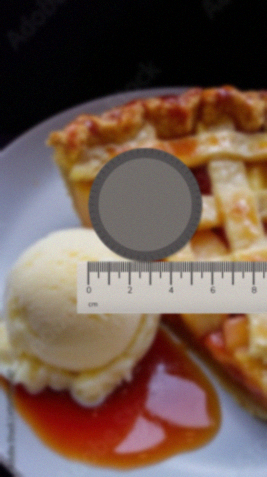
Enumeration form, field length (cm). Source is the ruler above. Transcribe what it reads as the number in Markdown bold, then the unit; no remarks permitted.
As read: **5.5** cm
